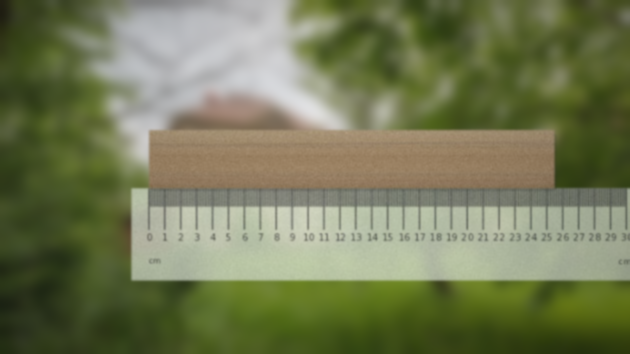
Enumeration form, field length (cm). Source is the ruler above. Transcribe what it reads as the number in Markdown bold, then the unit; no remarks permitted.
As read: **25.5** cm
